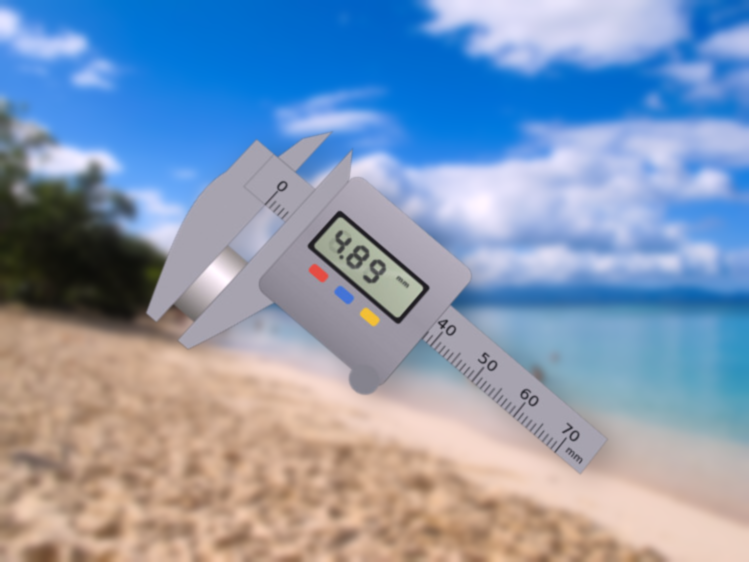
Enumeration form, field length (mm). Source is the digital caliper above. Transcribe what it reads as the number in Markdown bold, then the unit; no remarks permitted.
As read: **4.89** mm
